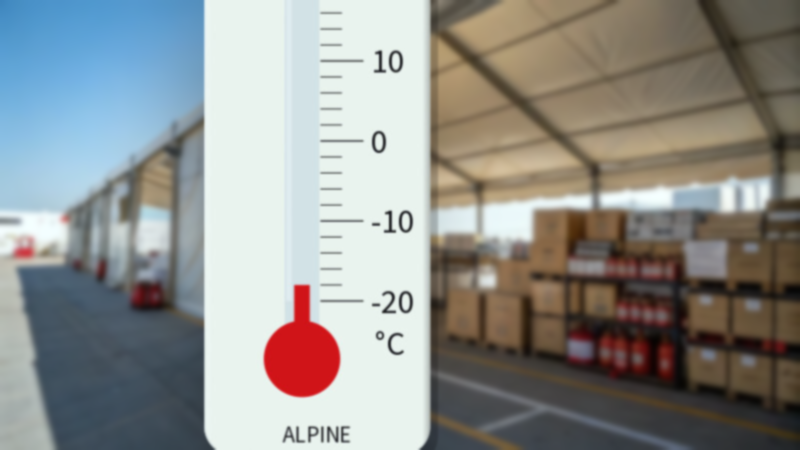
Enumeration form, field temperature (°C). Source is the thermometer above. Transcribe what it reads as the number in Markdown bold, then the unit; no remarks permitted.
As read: **-18** °C
